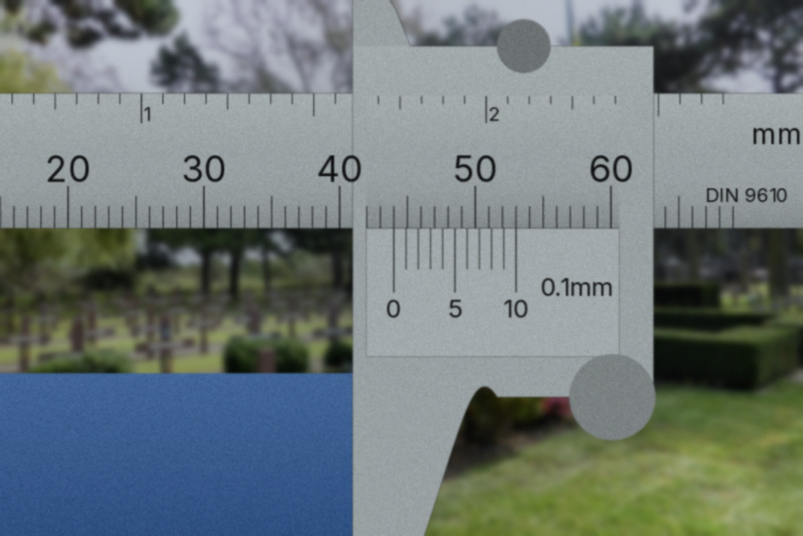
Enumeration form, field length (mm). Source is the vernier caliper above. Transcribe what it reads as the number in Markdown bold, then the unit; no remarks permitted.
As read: **44.0** mm
